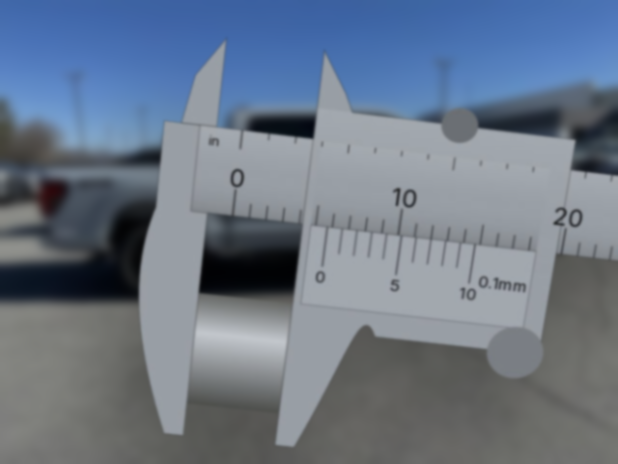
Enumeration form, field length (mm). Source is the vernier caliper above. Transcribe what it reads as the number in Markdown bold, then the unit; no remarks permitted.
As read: **5.7** mm
